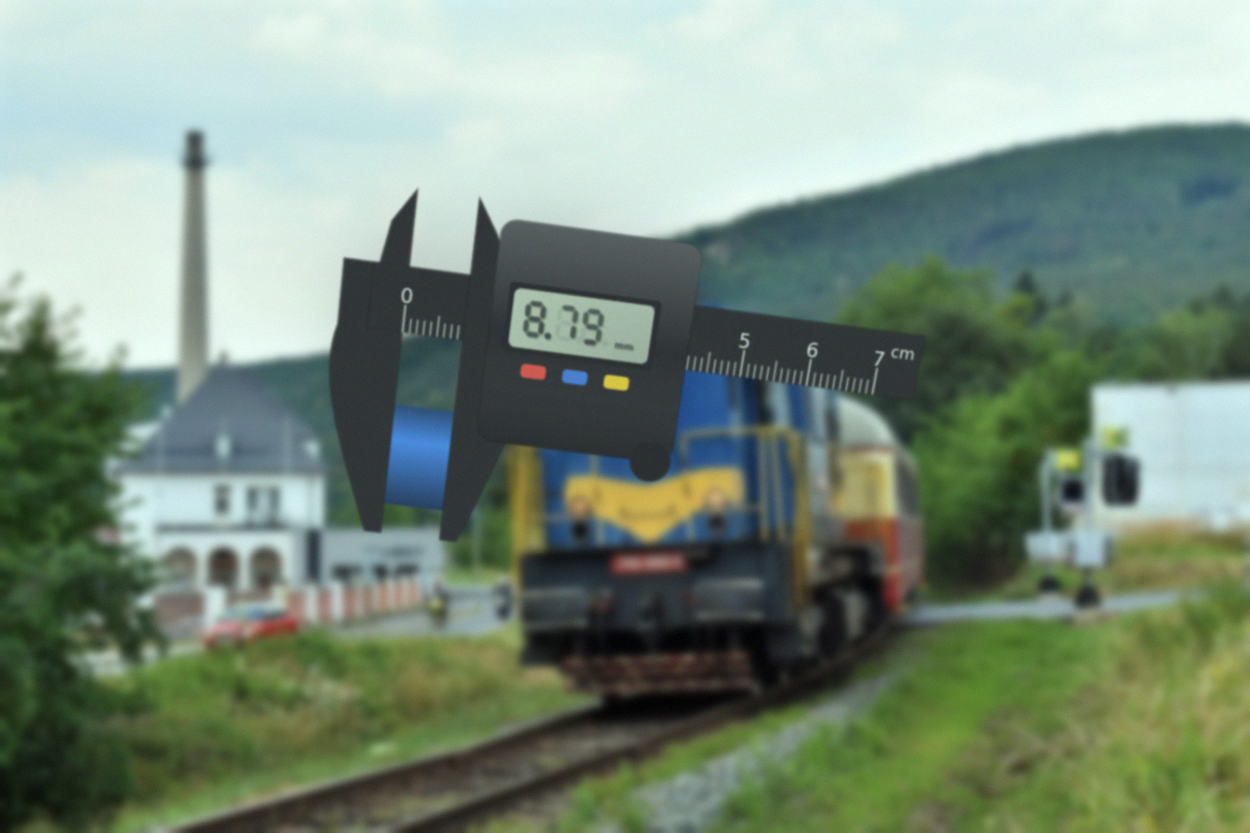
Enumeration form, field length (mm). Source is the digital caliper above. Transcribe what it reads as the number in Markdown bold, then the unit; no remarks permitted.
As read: **8.79** mm
